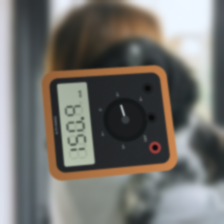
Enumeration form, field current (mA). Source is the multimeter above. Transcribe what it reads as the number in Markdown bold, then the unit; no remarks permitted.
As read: **150.9** mA
